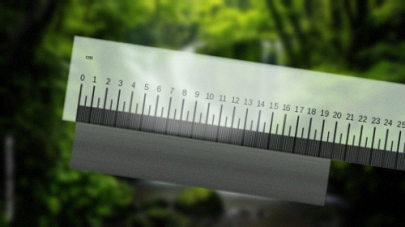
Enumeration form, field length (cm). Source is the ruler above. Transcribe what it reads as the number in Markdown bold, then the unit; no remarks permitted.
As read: **20** cm
